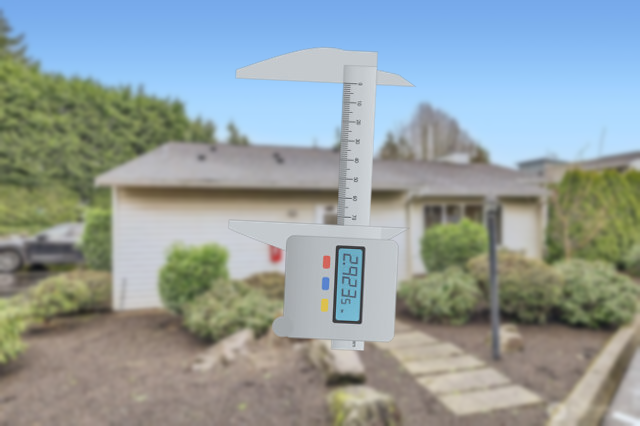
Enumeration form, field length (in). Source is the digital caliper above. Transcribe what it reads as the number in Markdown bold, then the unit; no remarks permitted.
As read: **2.9235** in
